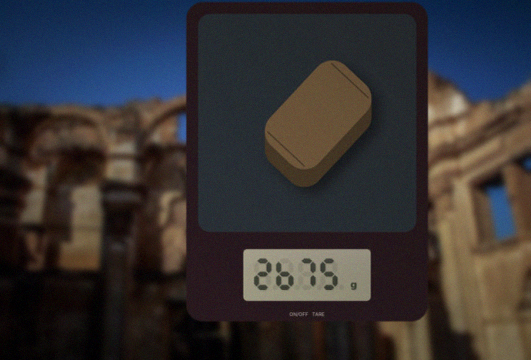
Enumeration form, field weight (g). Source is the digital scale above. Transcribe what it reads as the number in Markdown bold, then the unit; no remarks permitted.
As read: **2675** g
